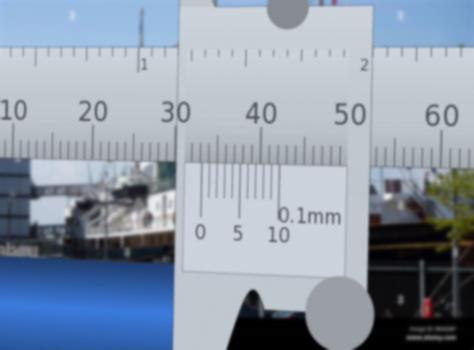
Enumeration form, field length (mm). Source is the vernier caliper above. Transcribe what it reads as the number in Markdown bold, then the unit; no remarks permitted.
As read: **33.2** mm
